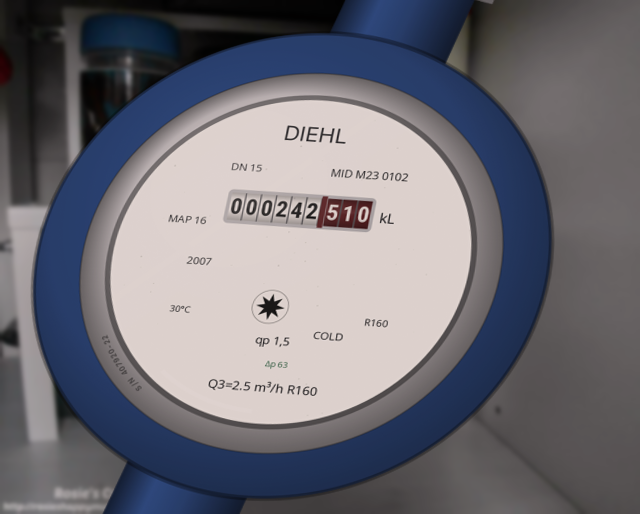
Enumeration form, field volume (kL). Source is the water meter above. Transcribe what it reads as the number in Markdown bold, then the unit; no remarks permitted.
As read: **242.510** kL
